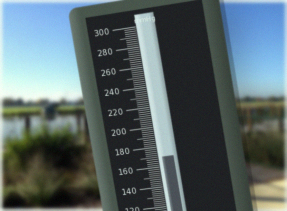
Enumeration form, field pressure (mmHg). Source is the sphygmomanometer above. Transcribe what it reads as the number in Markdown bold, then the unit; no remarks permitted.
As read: **170** mmHg
